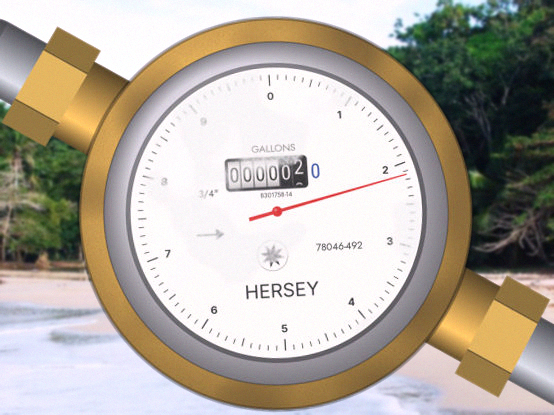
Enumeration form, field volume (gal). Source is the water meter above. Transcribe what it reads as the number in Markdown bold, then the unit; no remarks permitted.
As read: **22.1** gal
